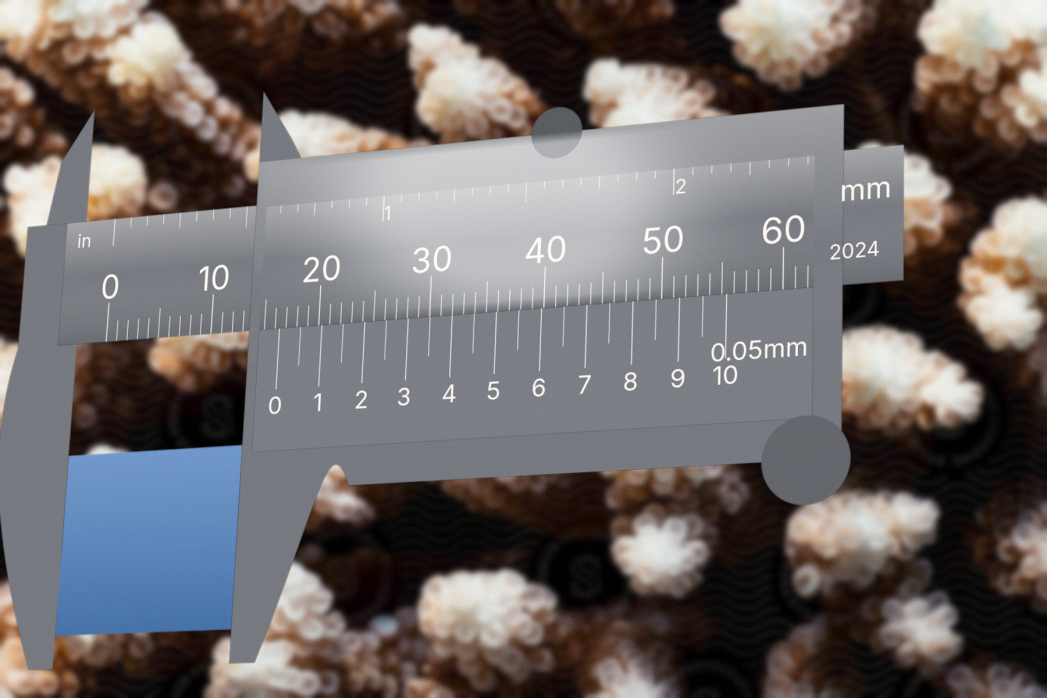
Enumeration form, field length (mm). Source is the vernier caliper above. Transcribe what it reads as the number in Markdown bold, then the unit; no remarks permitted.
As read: **16.4** mm
